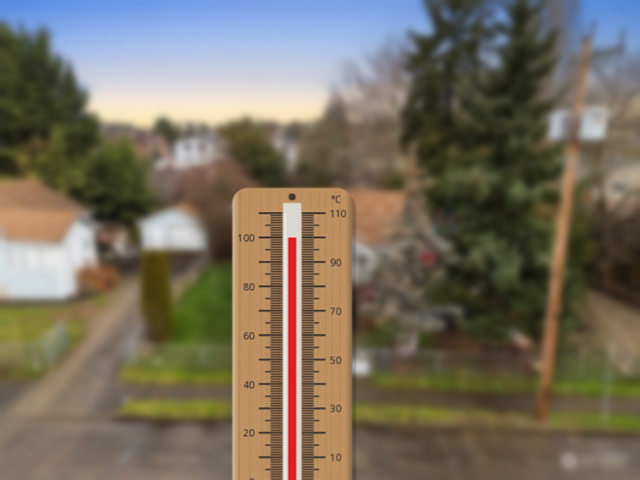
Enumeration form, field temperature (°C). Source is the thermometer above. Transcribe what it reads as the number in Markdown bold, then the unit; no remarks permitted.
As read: **100** °C
